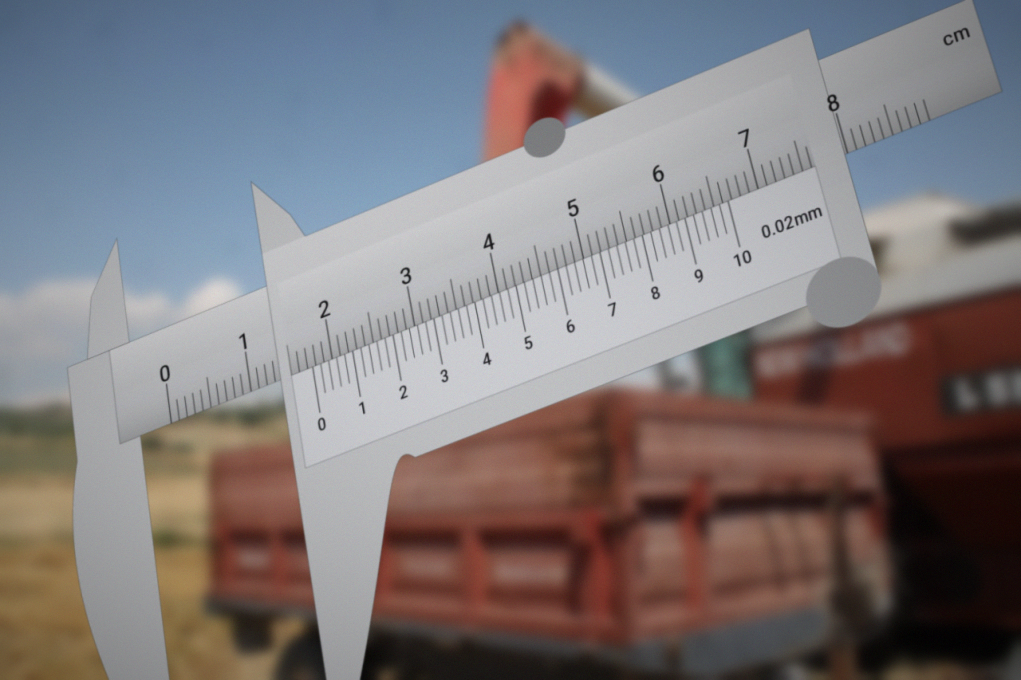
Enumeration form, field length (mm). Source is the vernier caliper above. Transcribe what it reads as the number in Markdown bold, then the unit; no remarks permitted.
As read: **17.6** mm
